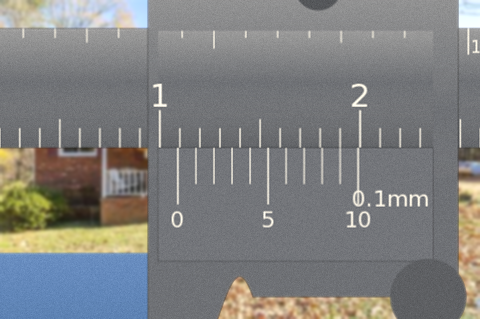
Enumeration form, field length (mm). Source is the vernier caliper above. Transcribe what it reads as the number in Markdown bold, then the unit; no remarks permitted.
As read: **10.9** mm
